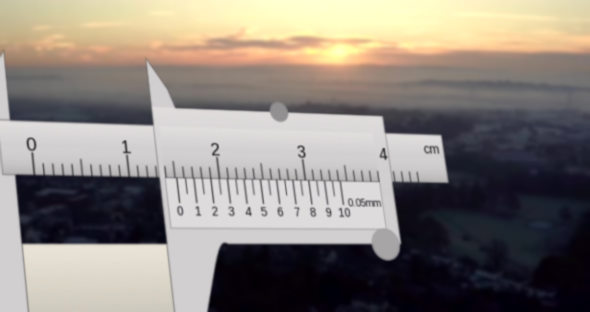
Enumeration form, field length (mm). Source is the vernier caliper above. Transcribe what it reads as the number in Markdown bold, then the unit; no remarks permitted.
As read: **15.2** mm
